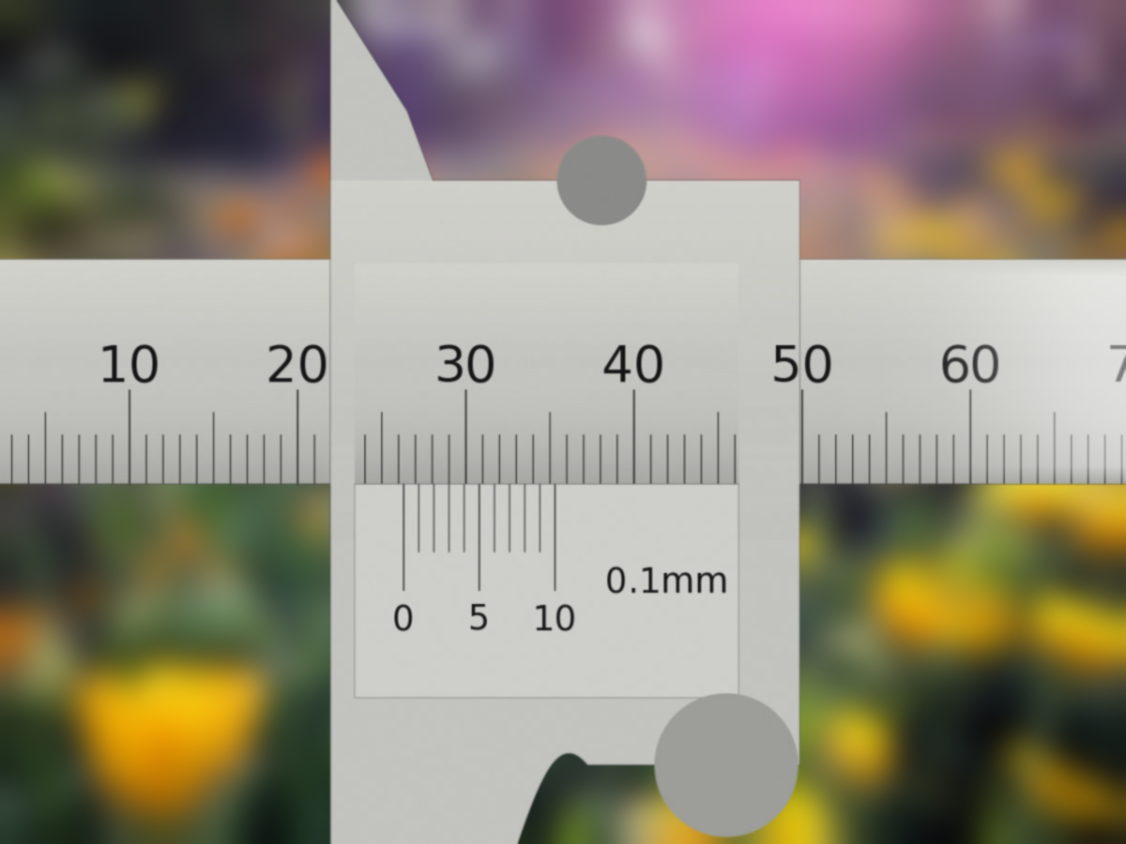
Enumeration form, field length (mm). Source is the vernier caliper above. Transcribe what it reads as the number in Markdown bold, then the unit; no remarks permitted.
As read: **26.3** mm
